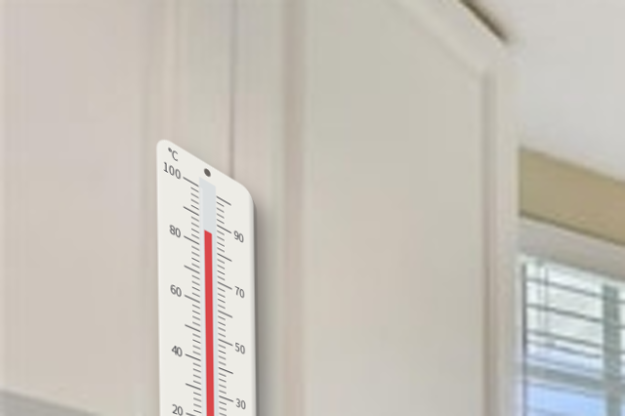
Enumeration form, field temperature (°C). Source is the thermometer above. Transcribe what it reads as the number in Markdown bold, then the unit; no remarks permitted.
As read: **86** °C
